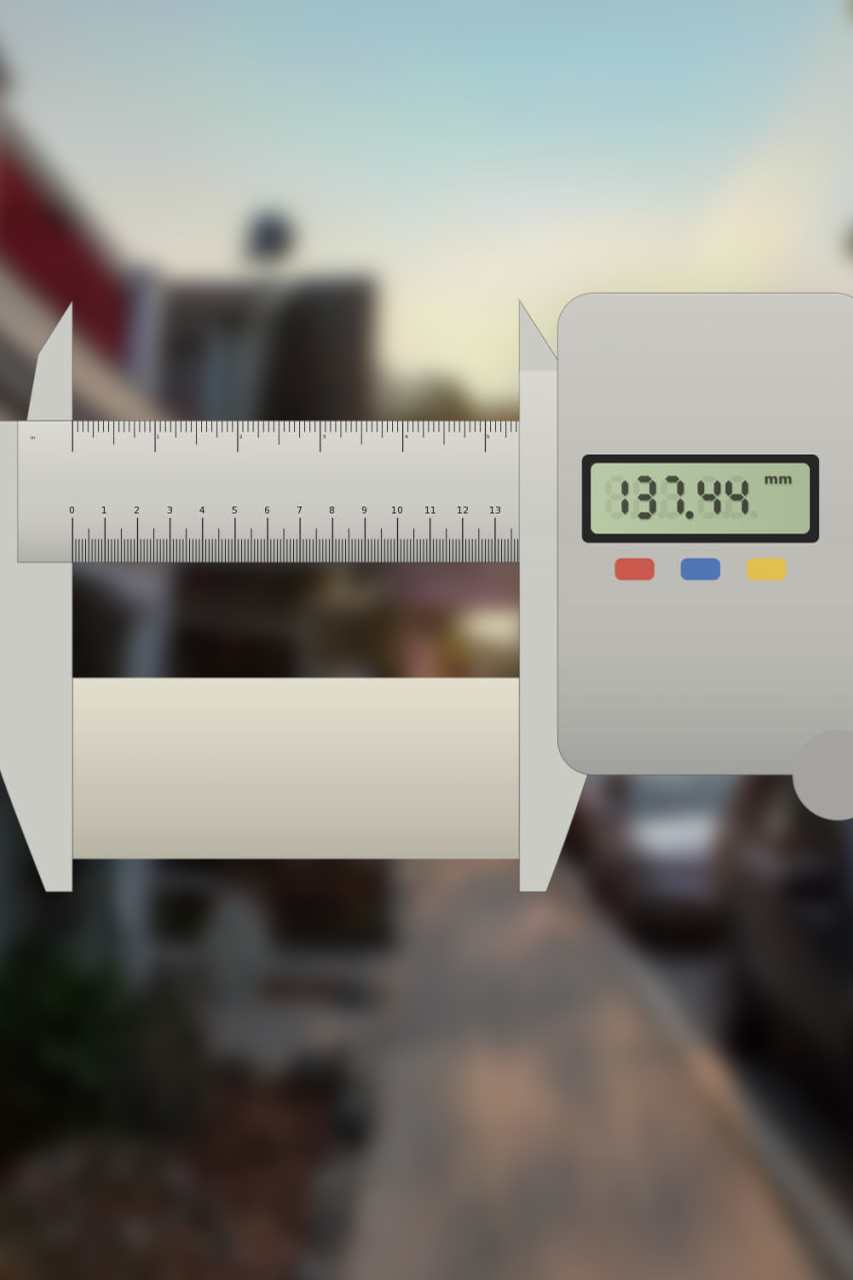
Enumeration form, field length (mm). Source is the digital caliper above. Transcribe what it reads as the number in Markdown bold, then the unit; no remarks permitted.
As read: **137.44** mm
